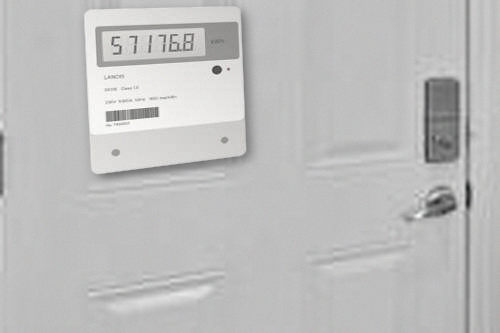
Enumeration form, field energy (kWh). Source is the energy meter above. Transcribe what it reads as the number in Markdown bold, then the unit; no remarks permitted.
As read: **57176.8** kWh
